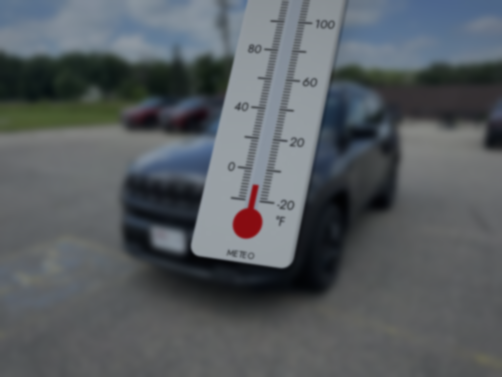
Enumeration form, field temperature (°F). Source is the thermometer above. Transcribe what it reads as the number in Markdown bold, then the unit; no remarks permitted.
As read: **-10** °F
